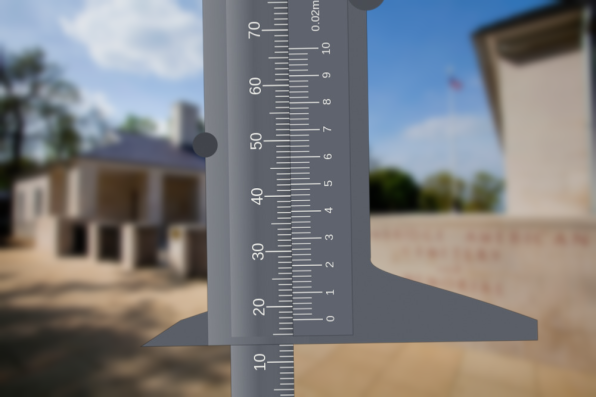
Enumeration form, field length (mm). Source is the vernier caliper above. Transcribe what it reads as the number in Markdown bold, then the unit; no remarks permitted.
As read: **17.6** mm
